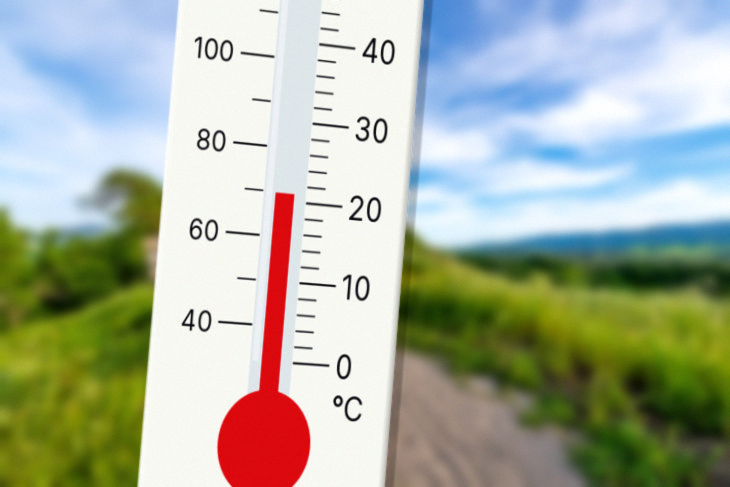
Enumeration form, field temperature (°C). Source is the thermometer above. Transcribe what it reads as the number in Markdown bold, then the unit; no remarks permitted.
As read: **21** °C
